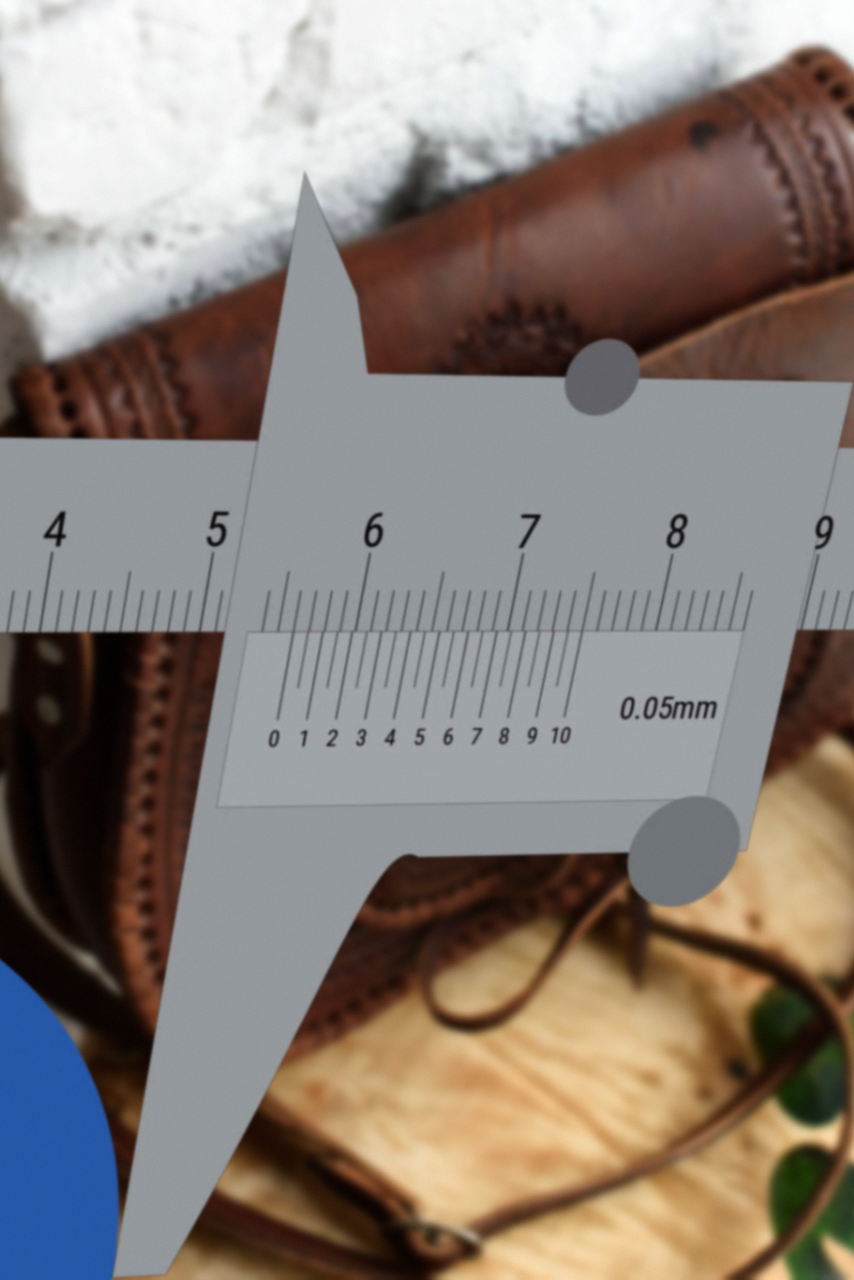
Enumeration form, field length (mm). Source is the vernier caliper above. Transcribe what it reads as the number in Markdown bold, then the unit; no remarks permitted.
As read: **56.0** mm
